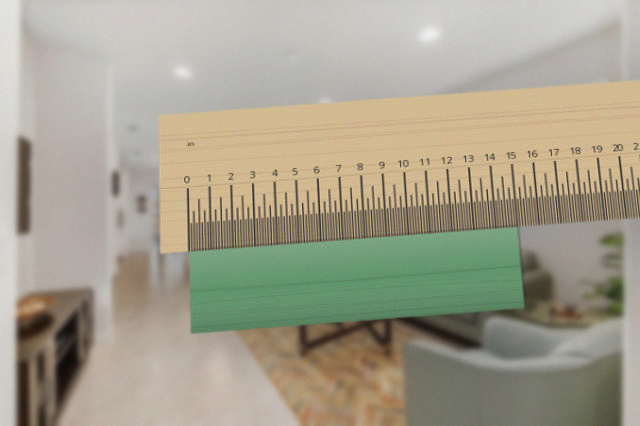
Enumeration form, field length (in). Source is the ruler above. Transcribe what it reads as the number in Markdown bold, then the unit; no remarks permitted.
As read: **15** in
